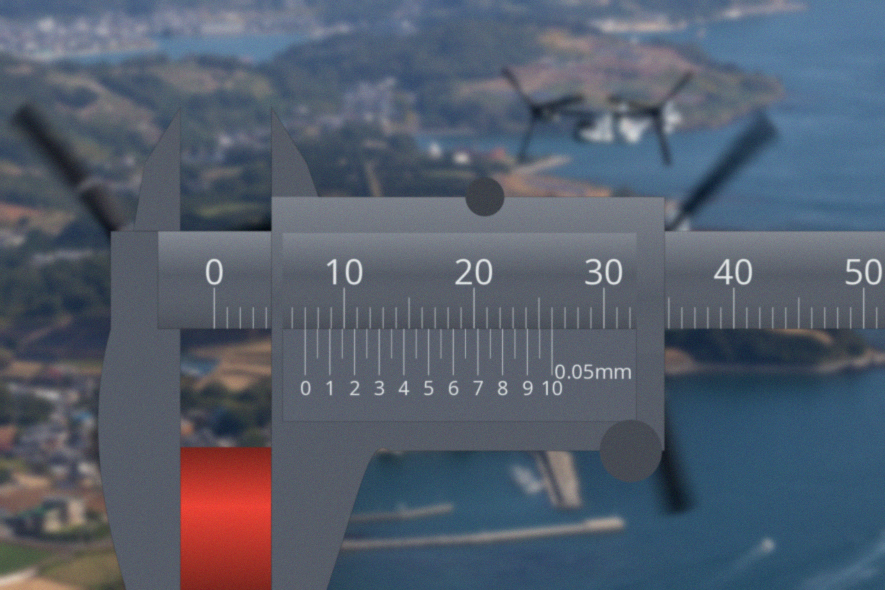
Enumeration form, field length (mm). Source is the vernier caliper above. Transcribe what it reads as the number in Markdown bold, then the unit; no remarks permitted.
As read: **7.0** mm
